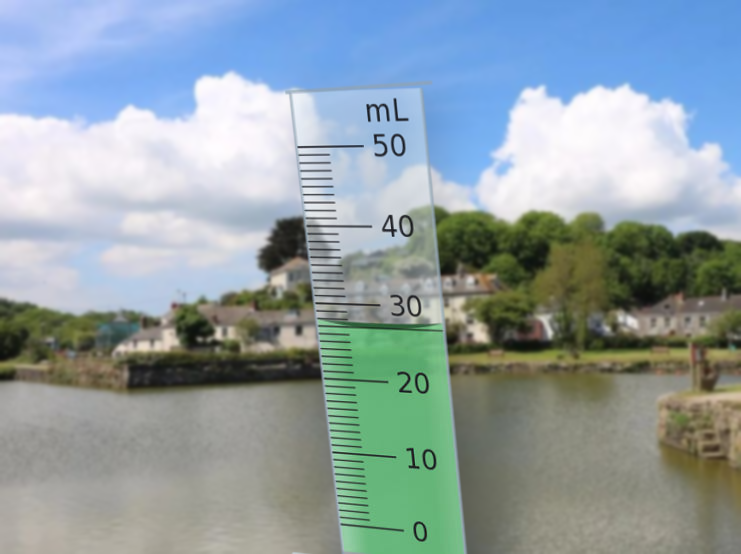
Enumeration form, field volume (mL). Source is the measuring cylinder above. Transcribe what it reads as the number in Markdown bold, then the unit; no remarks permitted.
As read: **27** mL
